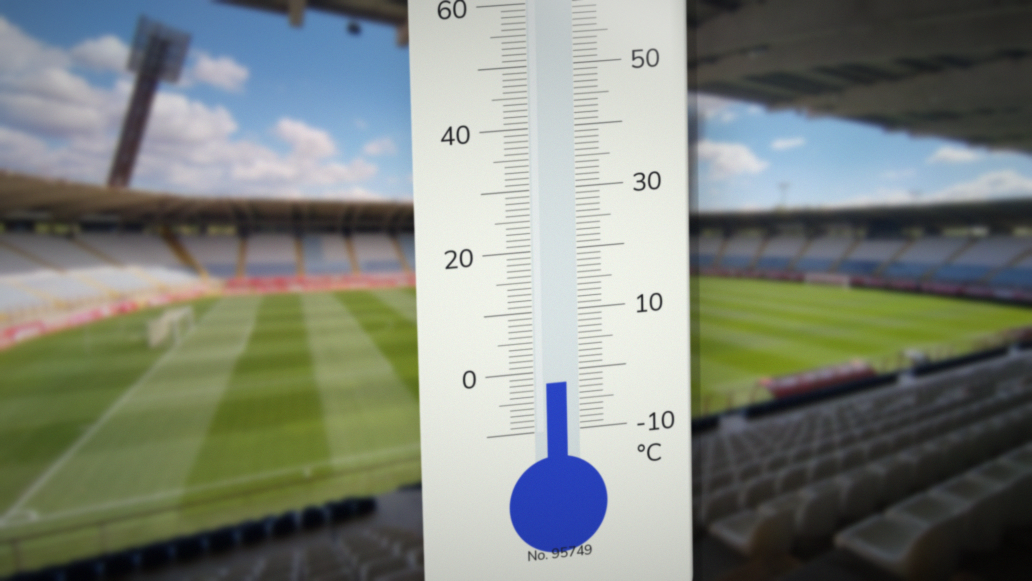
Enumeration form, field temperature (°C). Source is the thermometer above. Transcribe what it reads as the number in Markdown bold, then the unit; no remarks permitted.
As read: **-2** °C
